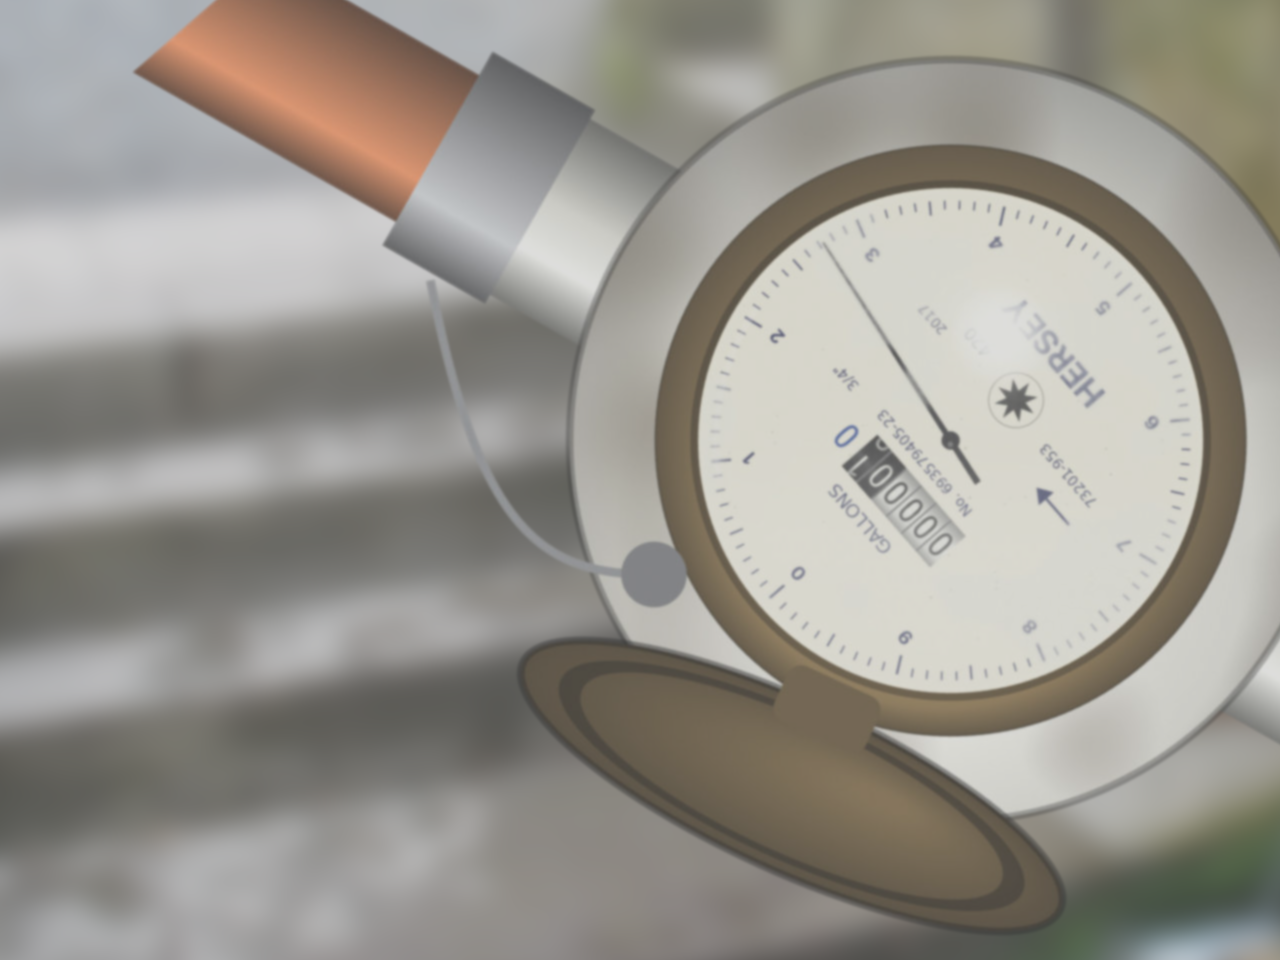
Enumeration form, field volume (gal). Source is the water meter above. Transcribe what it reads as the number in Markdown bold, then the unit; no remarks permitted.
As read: **12.7** gal
